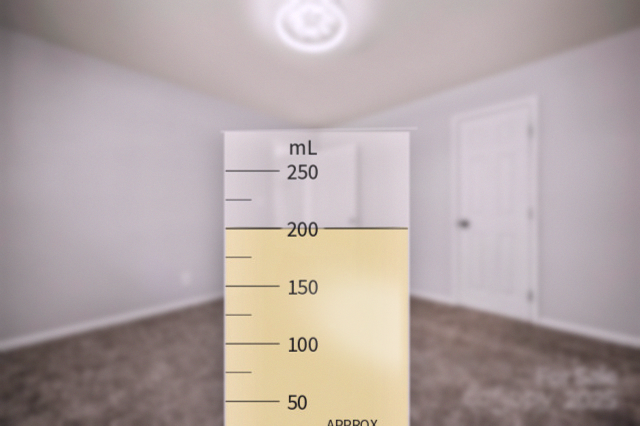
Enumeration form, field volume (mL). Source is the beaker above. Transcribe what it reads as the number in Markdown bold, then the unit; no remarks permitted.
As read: **200** mL
